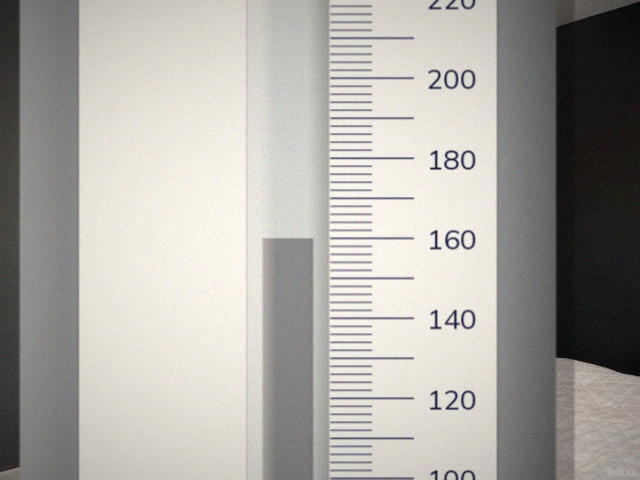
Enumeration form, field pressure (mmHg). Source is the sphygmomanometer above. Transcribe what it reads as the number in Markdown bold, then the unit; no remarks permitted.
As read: **160** mmHg
